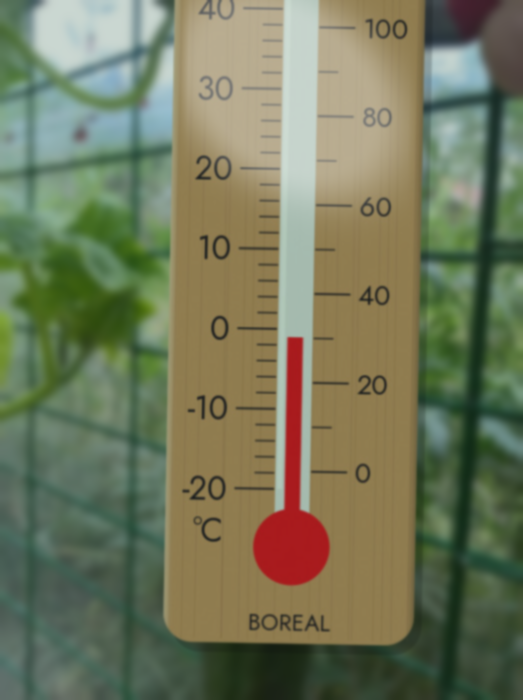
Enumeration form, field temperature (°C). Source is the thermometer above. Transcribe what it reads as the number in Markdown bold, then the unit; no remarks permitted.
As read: **-1** °C
